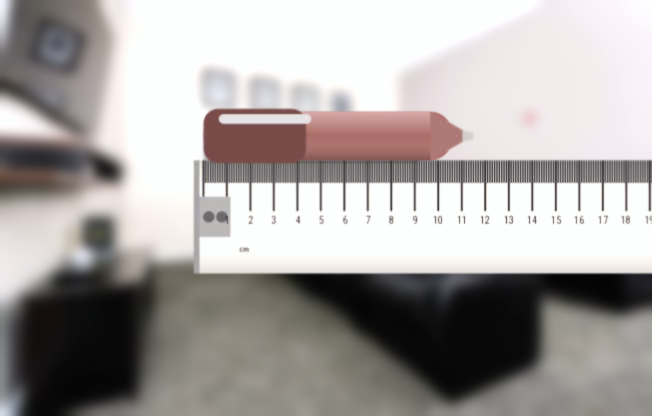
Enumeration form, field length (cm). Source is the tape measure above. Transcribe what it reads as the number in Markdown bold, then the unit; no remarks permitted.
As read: **11.5** cm
